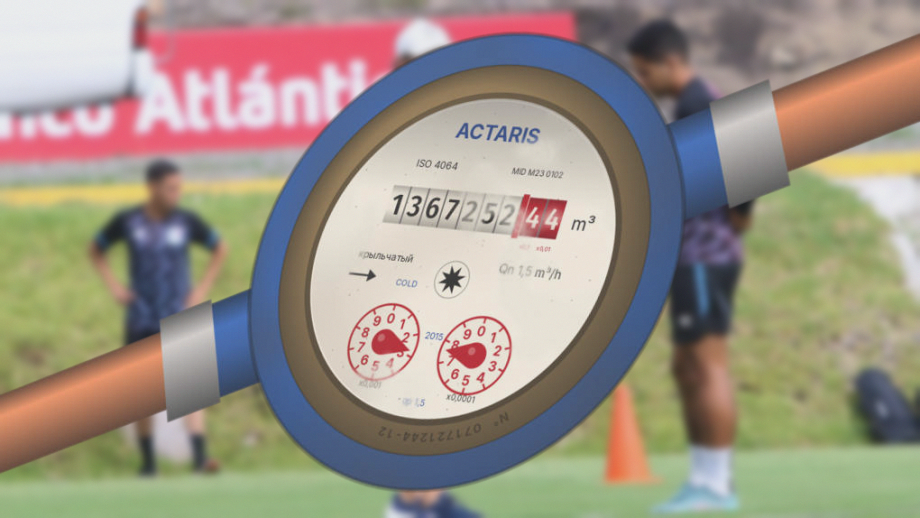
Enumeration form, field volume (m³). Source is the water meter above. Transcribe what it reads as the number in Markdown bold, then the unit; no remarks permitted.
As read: **1367252.4427** m³
